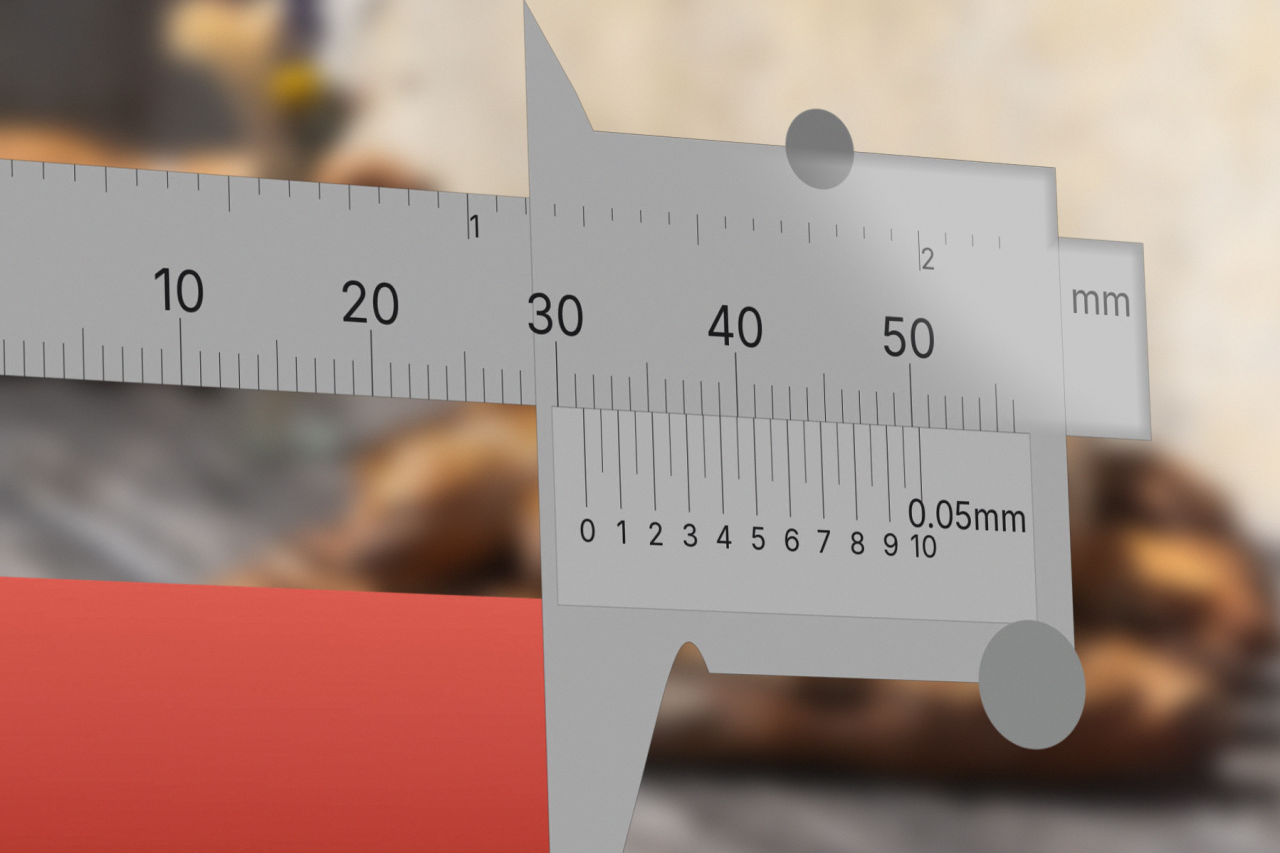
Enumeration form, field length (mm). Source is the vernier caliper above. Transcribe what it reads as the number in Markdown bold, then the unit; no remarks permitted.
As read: **31.4** mm
